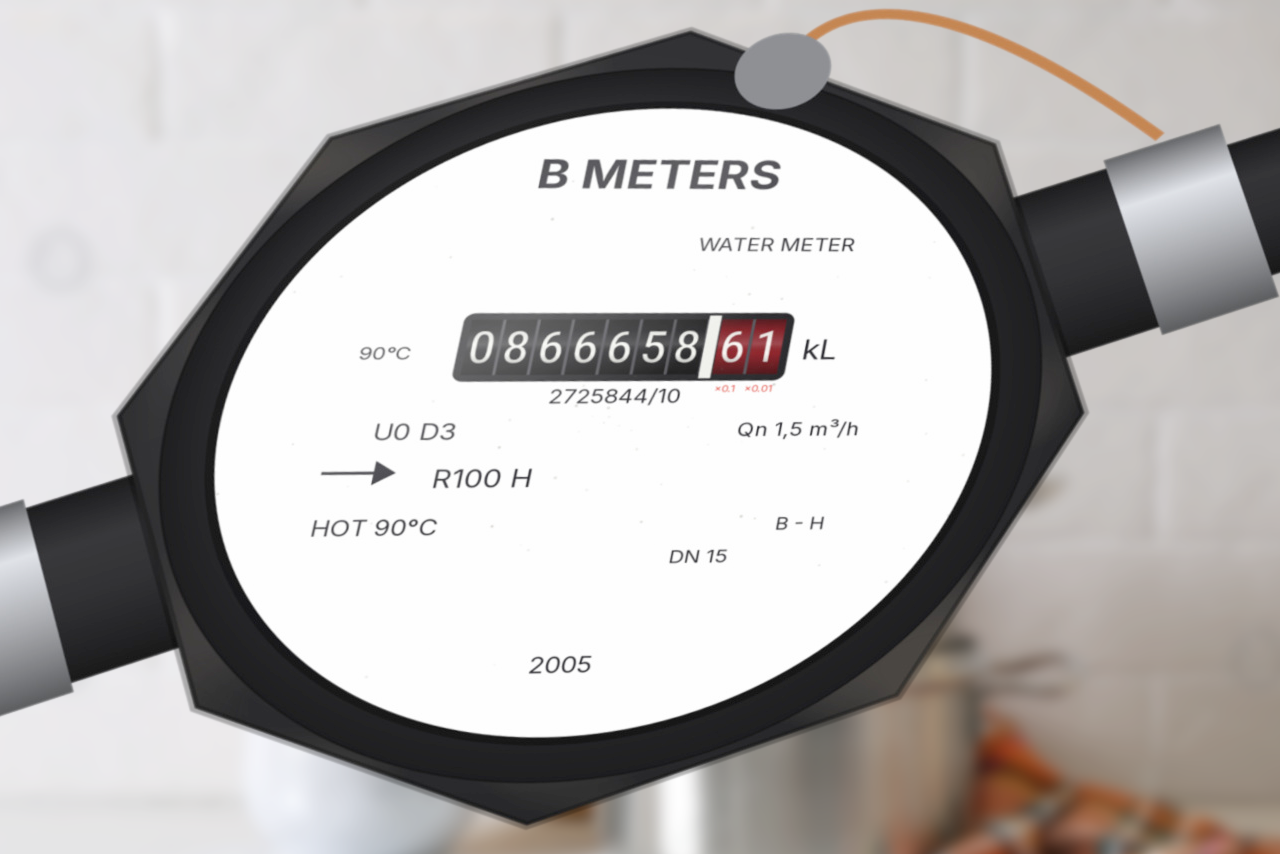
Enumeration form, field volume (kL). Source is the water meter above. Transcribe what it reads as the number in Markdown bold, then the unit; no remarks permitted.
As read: **866658.61** kL
